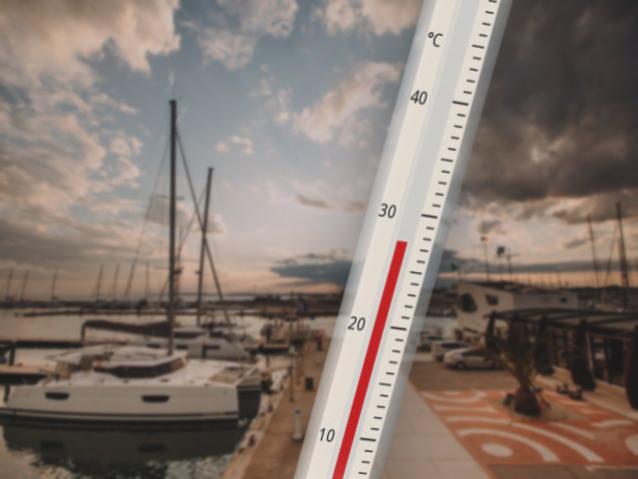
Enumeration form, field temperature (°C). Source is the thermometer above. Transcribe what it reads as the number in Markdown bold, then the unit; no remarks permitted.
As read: **27.5** °C
